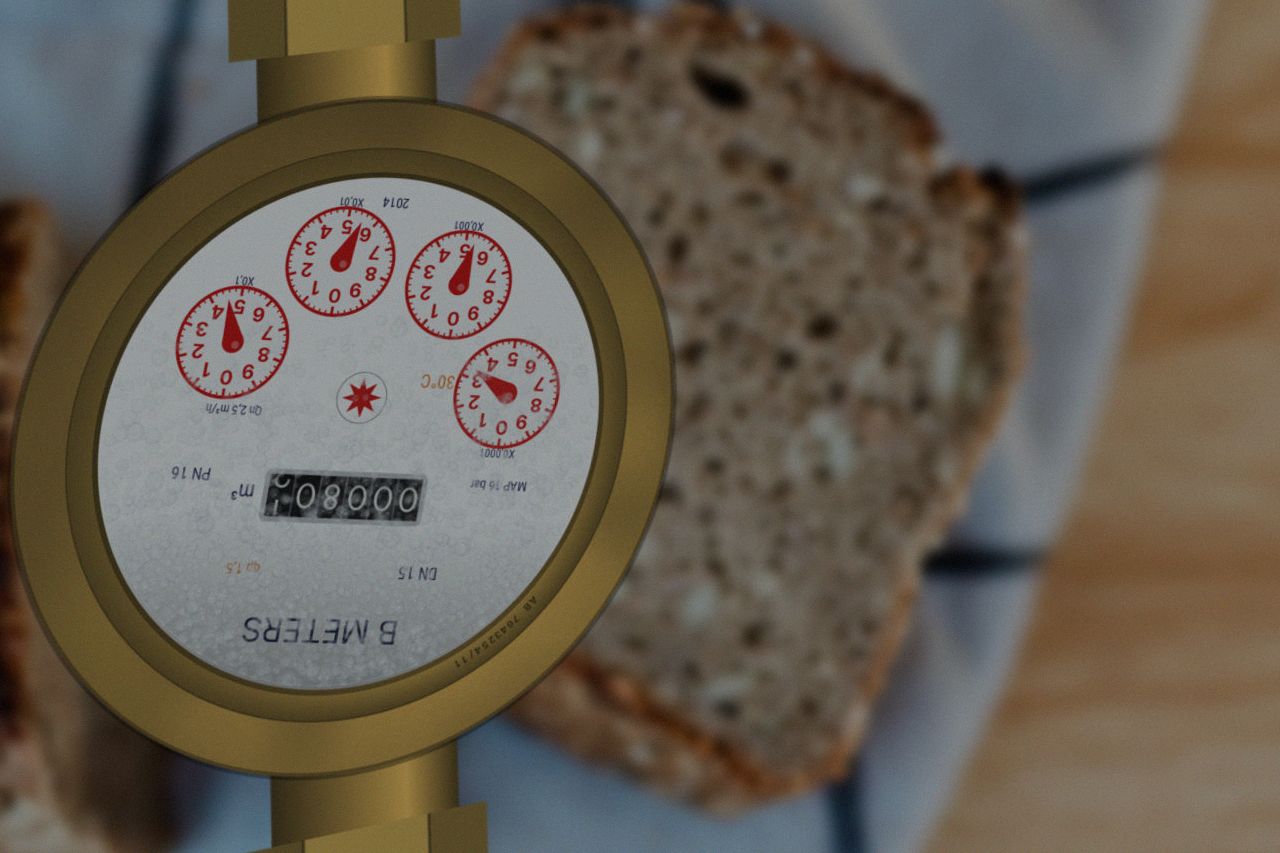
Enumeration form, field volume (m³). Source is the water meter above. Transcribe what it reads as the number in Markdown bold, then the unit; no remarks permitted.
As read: **801.4553** m³
